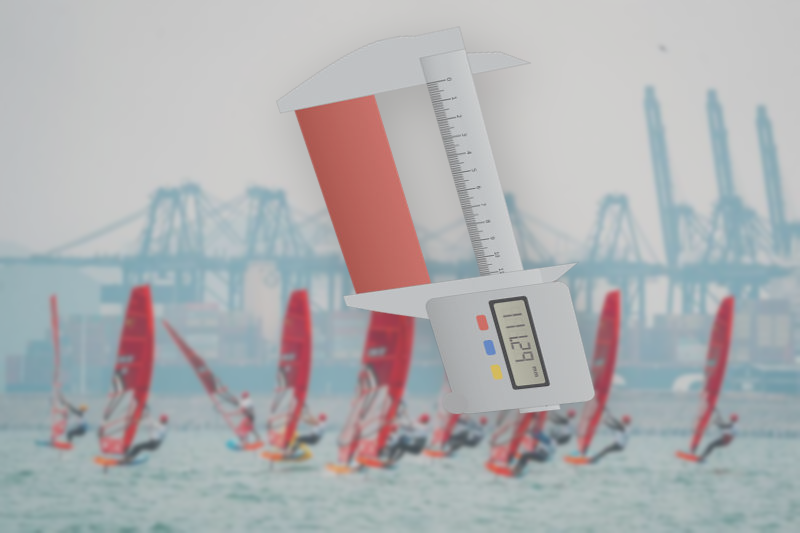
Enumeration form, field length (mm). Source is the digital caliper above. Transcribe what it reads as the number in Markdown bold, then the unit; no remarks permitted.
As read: **111.29** mm
